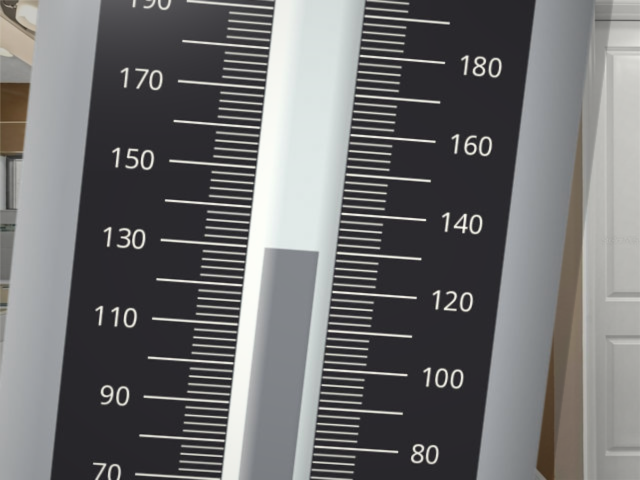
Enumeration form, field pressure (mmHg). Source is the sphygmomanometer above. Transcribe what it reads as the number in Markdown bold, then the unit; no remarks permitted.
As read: **130** mmHg
